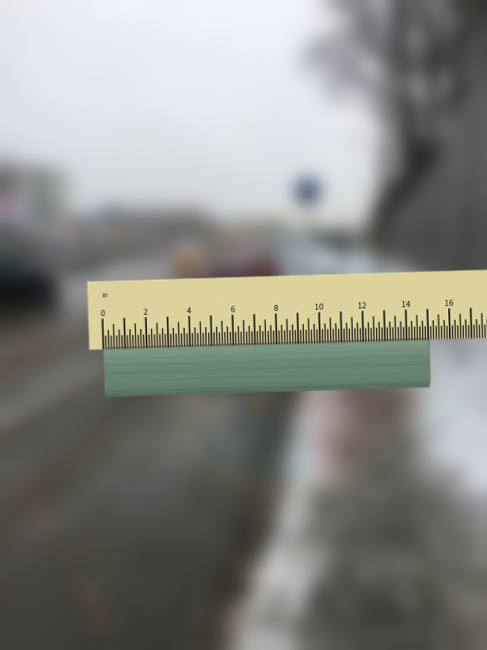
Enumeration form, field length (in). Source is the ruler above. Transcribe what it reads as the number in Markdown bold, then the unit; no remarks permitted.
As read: **15** in
